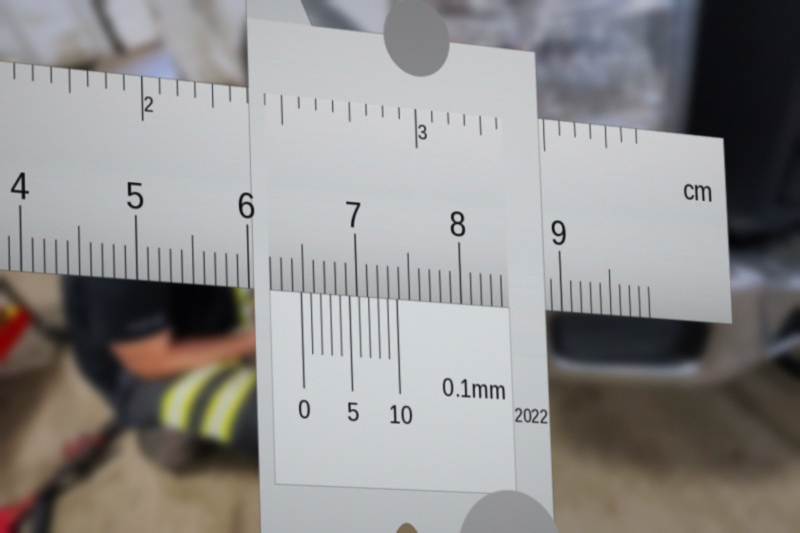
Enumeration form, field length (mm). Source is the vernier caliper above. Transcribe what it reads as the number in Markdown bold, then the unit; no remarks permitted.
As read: **64.8** mm
